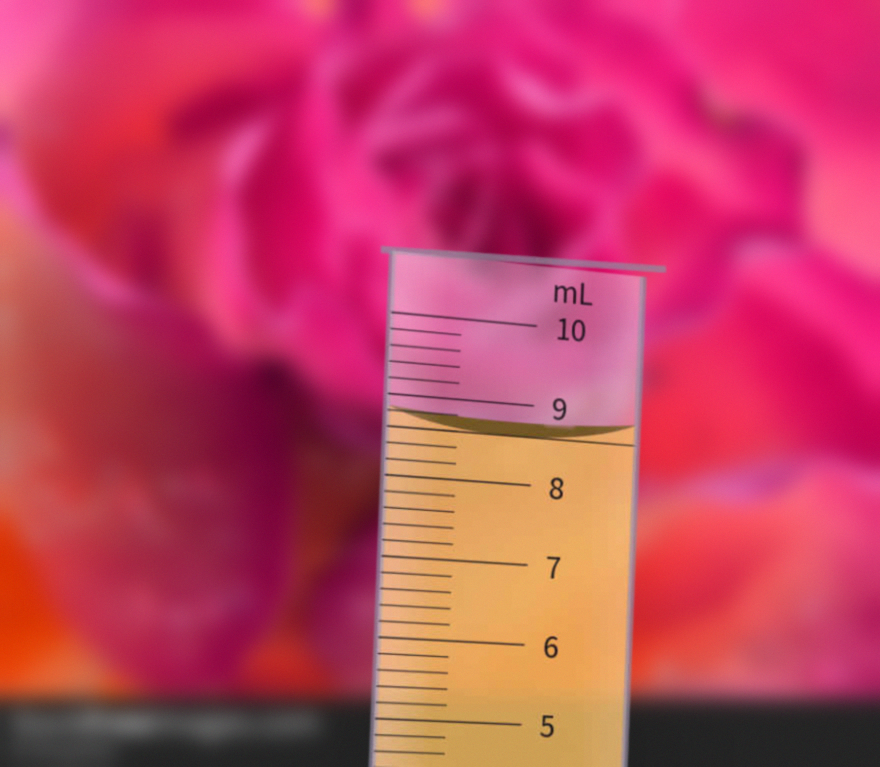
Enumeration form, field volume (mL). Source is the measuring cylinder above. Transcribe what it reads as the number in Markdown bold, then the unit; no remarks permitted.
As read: **8.6** mL
